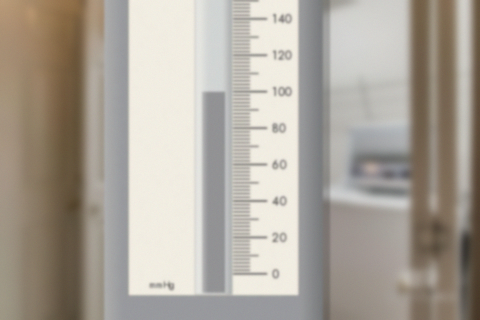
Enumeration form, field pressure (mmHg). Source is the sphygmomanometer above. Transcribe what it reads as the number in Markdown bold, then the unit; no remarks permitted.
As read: **100** mmHg
